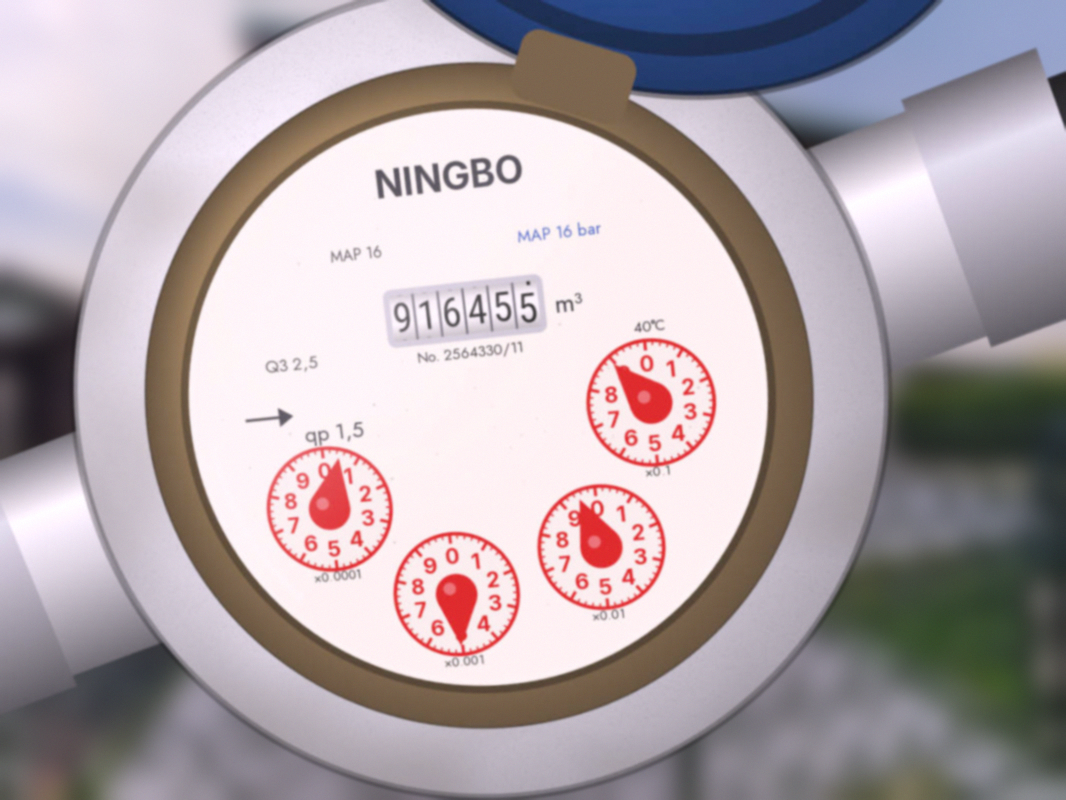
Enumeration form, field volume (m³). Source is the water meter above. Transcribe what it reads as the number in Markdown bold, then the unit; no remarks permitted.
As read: **916454.8950** m³
